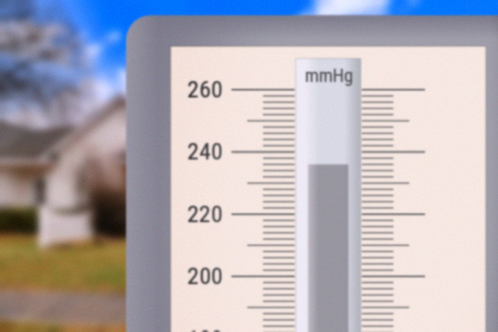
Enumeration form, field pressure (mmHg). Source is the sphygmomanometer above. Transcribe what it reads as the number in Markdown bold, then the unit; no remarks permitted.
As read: **236** mmHg
